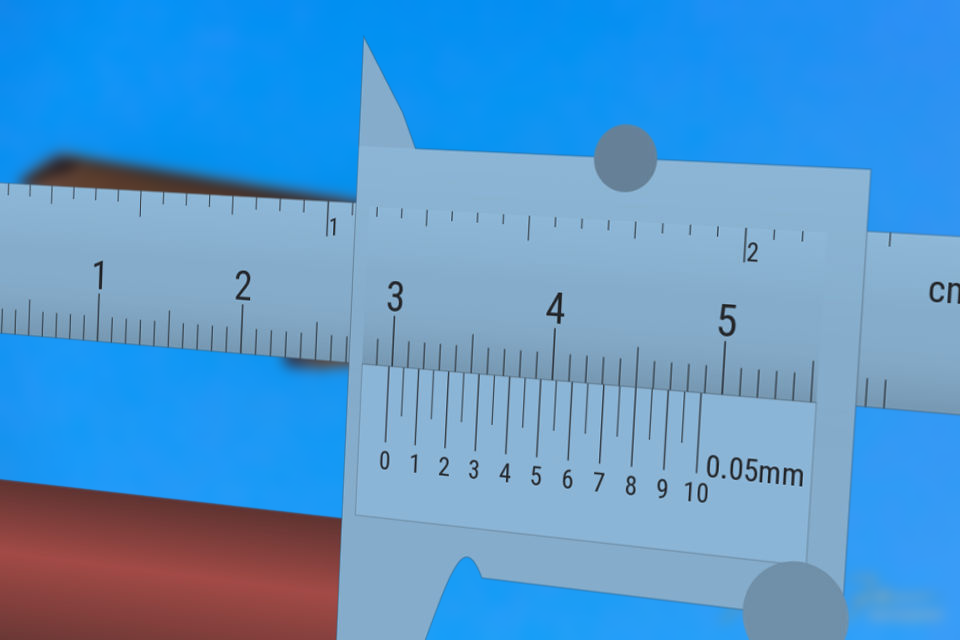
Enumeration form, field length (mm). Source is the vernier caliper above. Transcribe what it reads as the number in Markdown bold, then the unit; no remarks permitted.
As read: **29.8** mm
